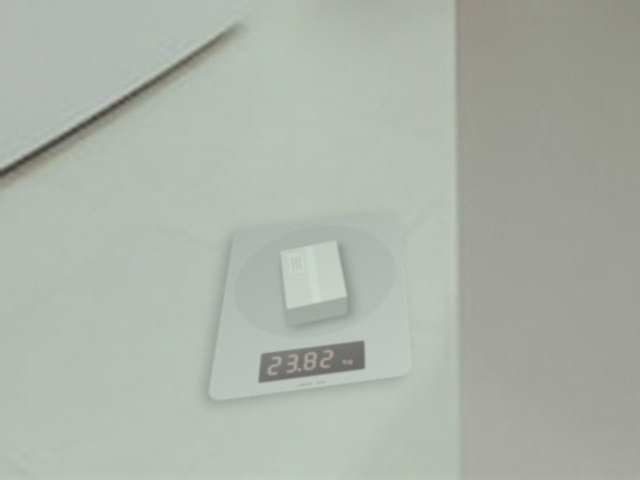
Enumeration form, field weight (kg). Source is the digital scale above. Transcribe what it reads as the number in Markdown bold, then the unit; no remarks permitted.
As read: **23.82** kg
